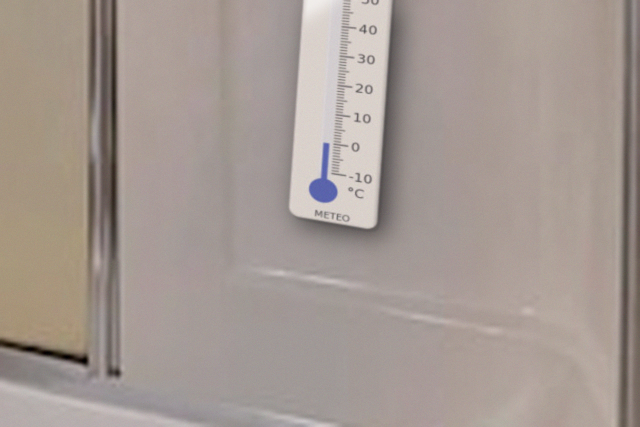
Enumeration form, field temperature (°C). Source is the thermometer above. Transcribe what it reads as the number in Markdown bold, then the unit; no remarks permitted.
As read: **0** °C
